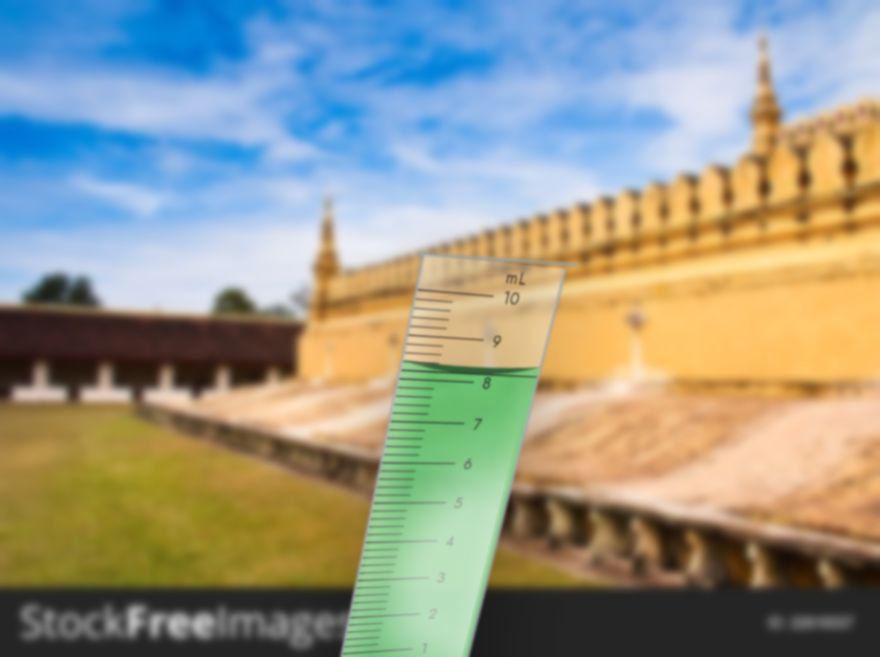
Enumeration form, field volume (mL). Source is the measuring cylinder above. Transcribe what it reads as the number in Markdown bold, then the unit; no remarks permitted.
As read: **8.2** mL
